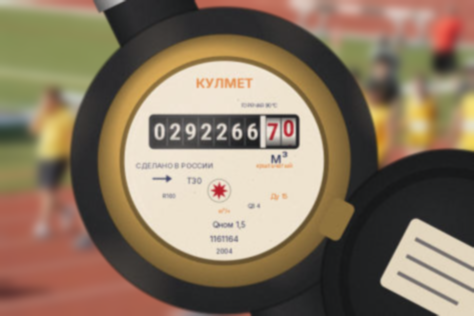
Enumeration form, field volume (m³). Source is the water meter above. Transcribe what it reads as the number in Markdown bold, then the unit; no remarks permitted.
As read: **292266.70** m³
